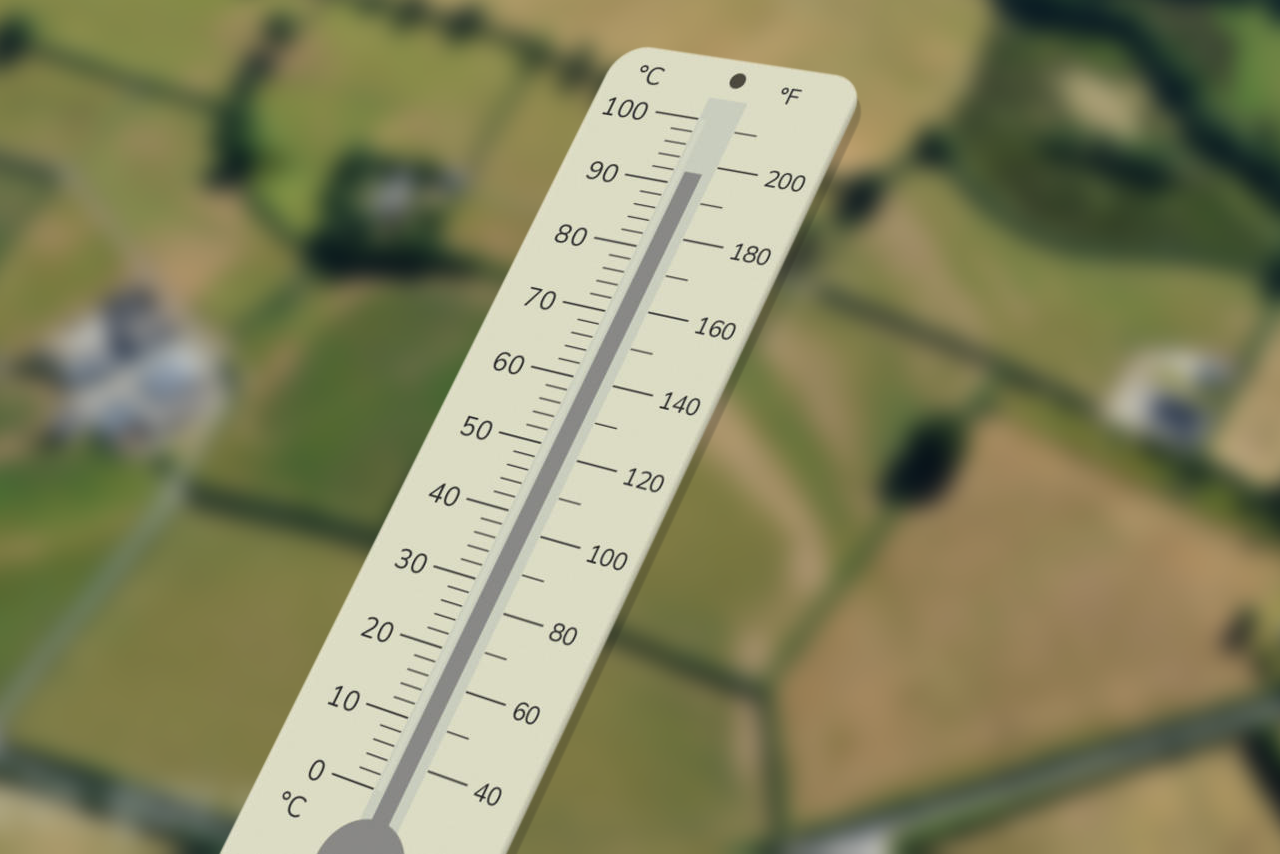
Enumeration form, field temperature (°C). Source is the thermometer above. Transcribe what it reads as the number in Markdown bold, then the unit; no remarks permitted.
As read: **92** °C
